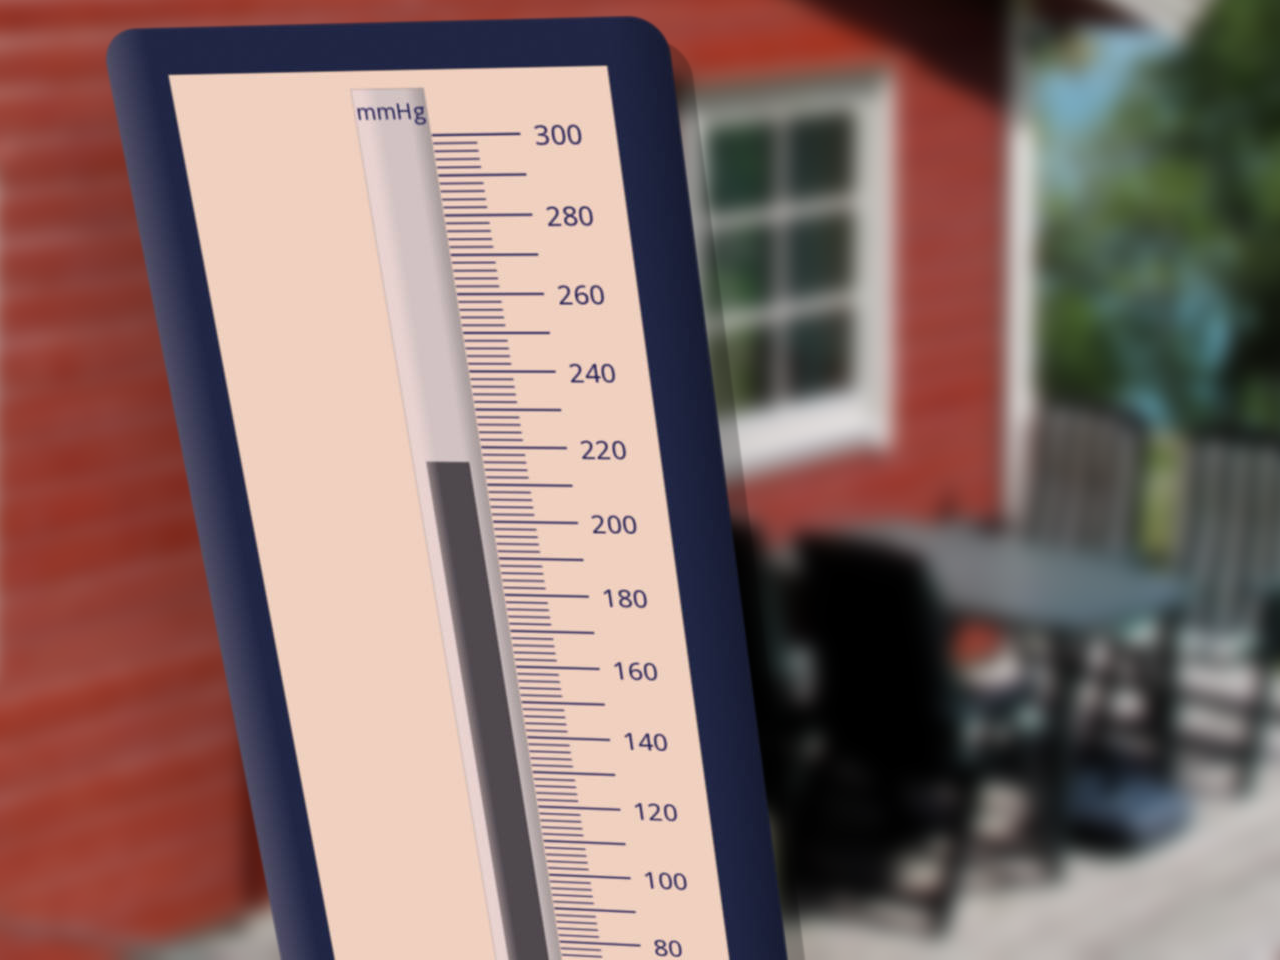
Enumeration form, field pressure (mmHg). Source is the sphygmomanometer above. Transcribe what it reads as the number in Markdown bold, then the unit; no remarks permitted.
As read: **216** mmHg
